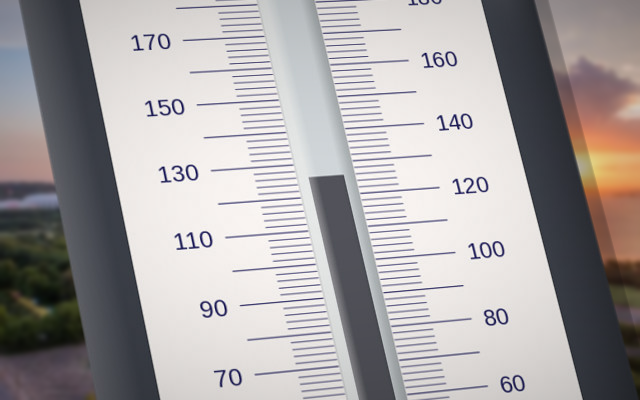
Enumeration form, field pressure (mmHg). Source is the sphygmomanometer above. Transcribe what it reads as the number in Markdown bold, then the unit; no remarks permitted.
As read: **126** mmHg
